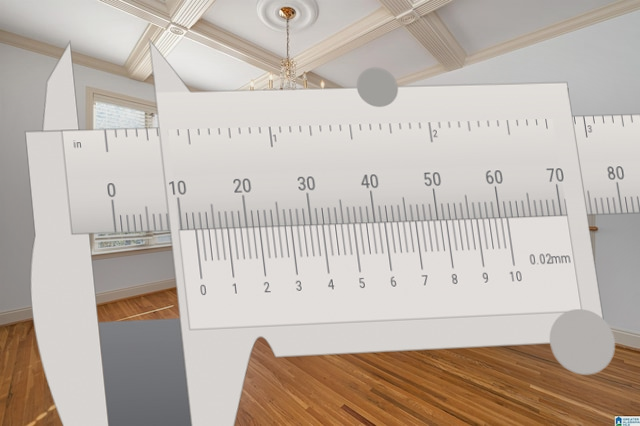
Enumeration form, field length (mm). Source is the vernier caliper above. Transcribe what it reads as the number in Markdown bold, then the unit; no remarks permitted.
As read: **12.2** mm
